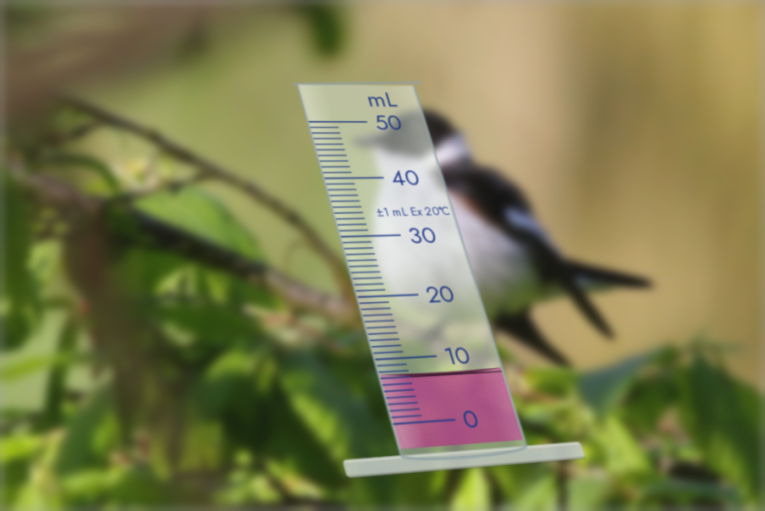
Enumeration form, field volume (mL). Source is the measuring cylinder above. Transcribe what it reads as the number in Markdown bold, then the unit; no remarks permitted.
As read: **7** mL
